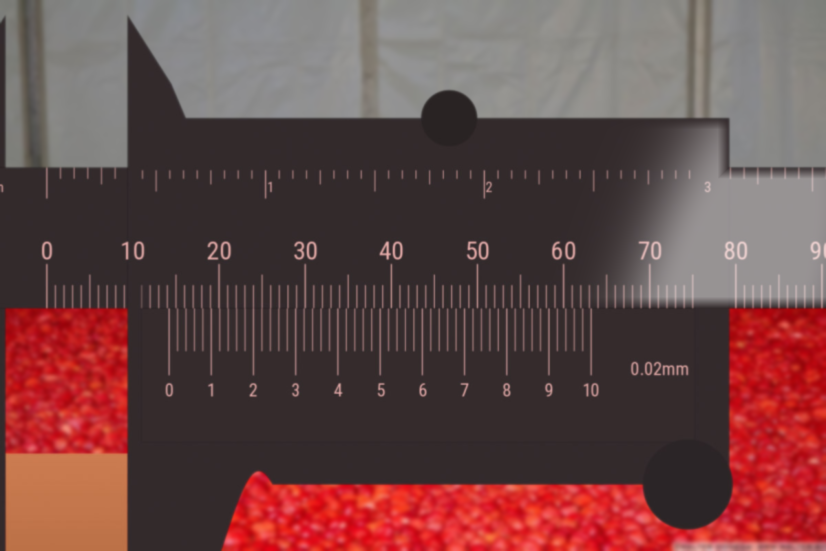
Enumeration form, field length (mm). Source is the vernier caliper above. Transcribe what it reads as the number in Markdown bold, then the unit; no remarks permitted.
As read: **14.2** mm
